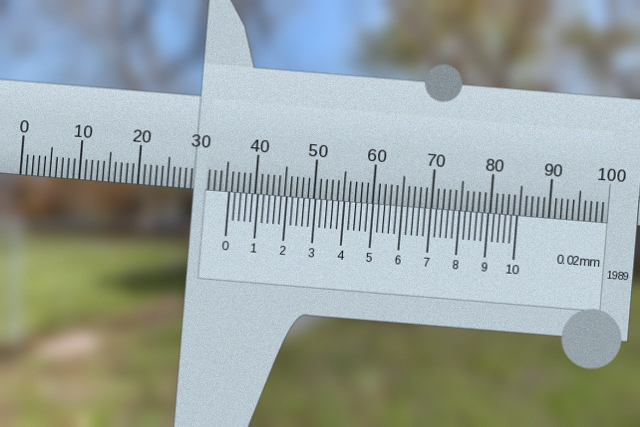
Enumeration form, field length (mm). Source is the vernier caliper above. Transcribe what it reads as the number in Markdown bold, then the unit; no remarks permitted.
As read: **35.6** mm
